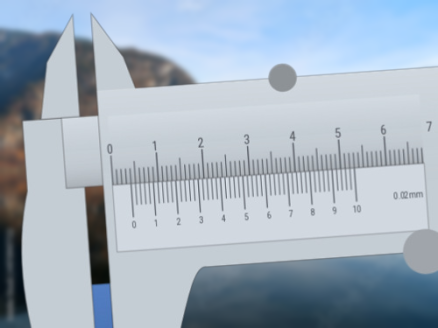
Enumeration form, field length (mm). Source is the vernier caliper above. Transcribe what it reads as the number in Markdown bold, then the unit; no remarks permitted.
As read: **4.0** mm
